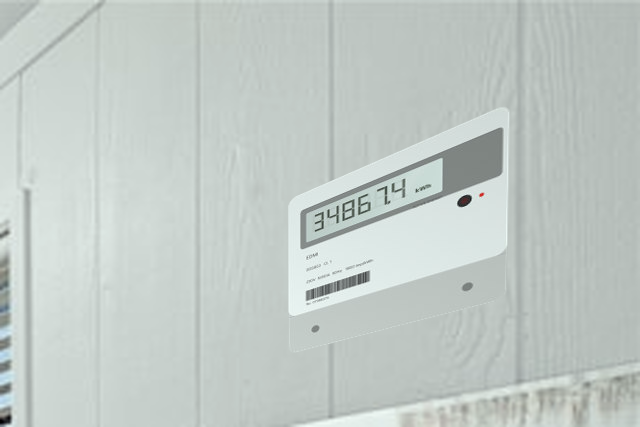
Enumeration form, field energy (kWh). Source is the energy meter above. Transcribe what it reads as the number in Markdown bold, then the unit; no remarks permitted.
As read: **34867.4** kWh
